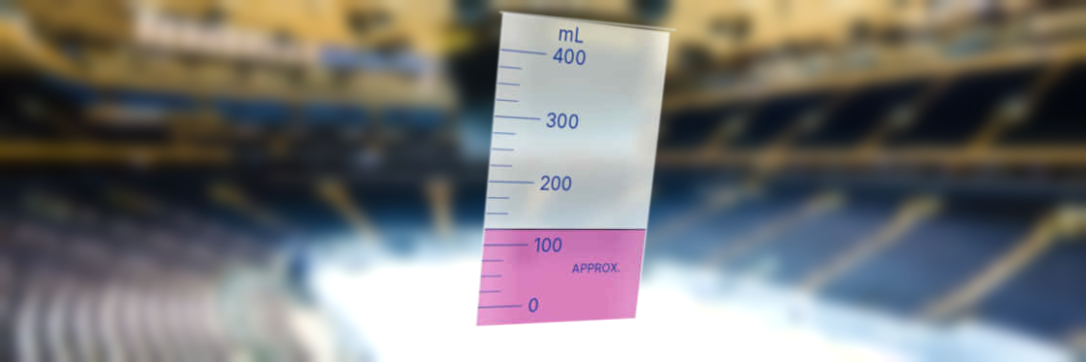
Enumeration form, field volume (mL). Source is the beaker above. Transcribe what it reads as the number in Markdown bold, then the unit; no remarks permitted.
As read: **125** mL
